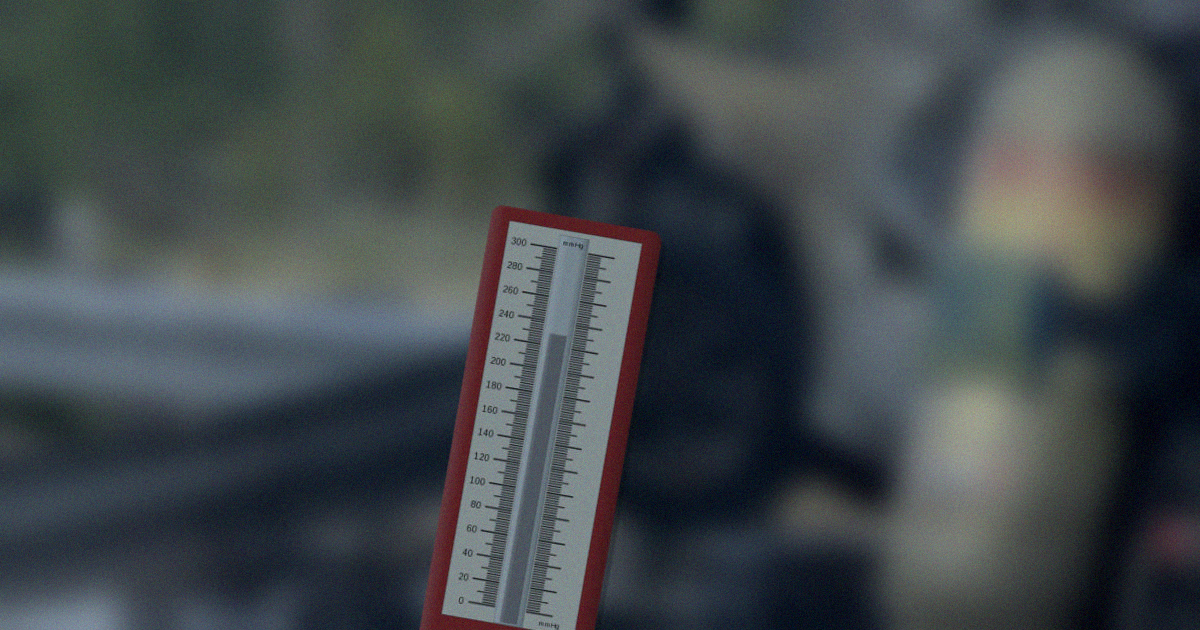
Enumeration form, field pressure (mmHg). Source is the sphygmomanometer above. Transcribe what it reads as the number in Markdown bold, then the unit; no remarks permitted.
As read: **230** mmHg
